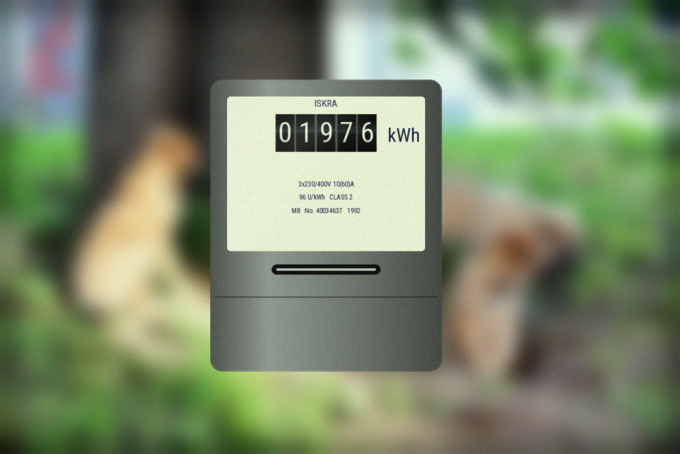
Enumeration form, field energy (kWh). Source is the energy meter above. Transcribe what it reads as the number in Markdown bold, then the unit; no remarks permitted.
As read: **1976** kWh
